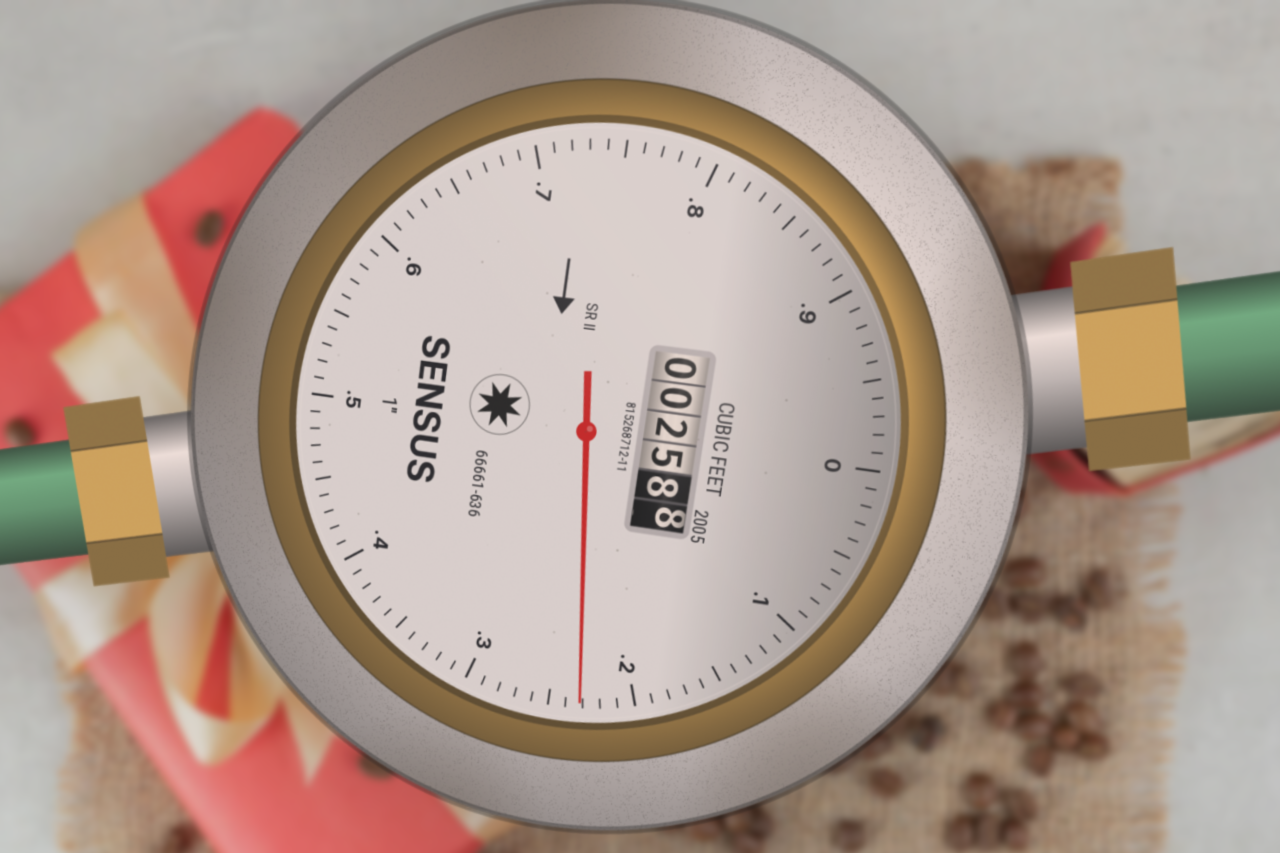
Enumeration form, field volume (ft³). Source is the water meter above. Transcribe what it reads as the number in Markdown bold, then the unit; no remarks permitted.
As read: **2588.23** ft³
